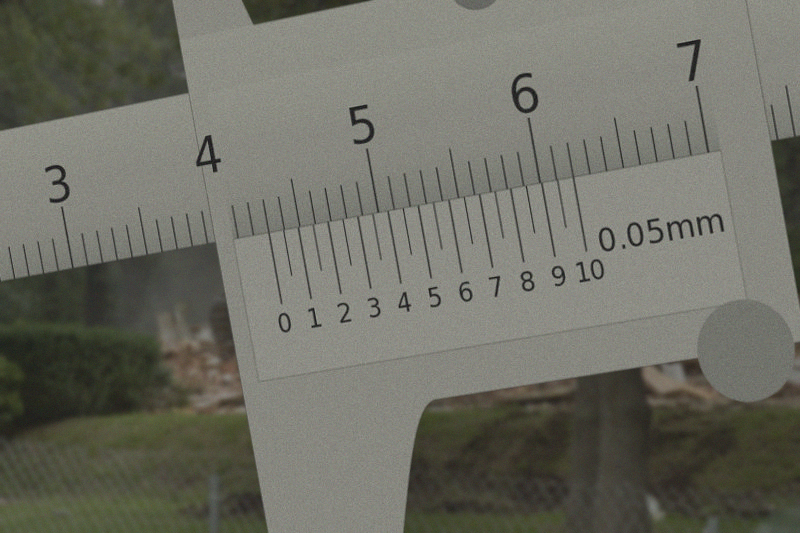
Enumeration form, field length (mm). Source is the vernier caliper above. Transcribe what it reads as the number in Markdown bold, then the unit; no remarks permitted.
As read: **43.0** mm
